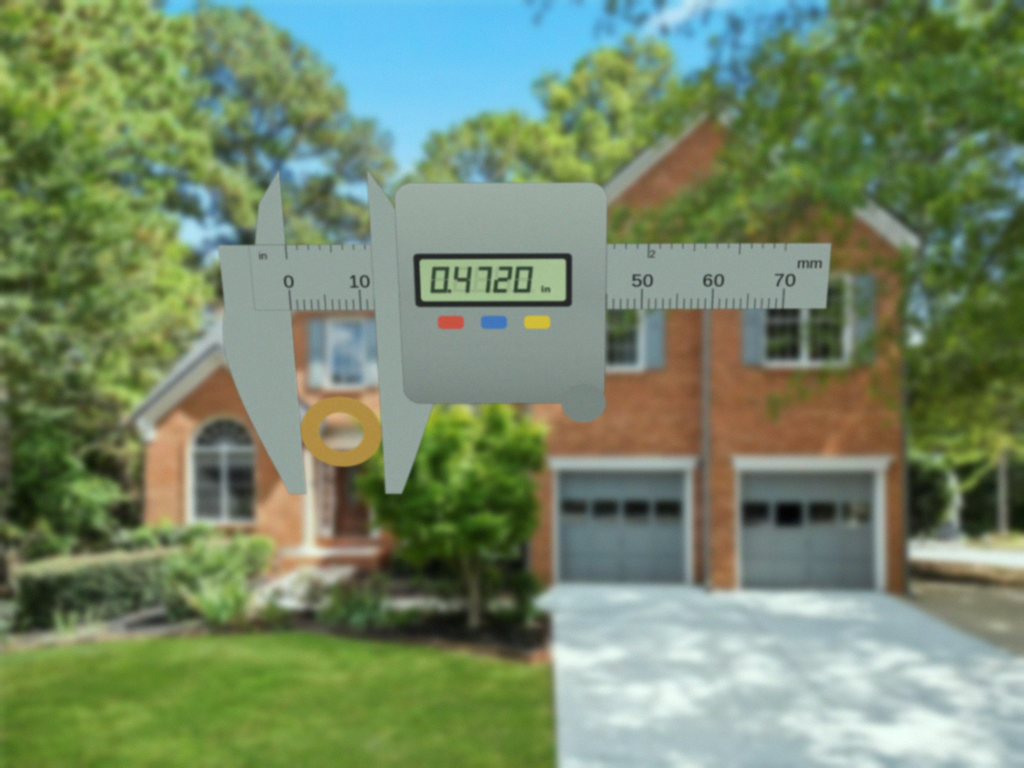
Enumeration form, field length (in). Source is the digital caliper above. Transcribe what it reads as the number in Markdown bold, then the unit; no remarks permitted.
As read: **0.4720** in
